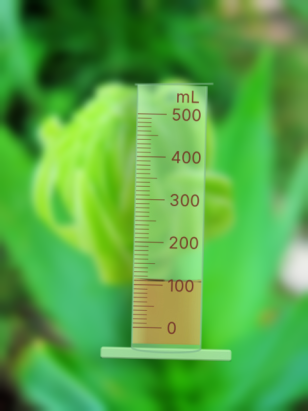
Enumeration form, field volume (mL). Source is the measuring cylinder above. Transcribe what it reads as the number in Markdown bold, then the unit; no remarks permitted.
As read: **110** mL
